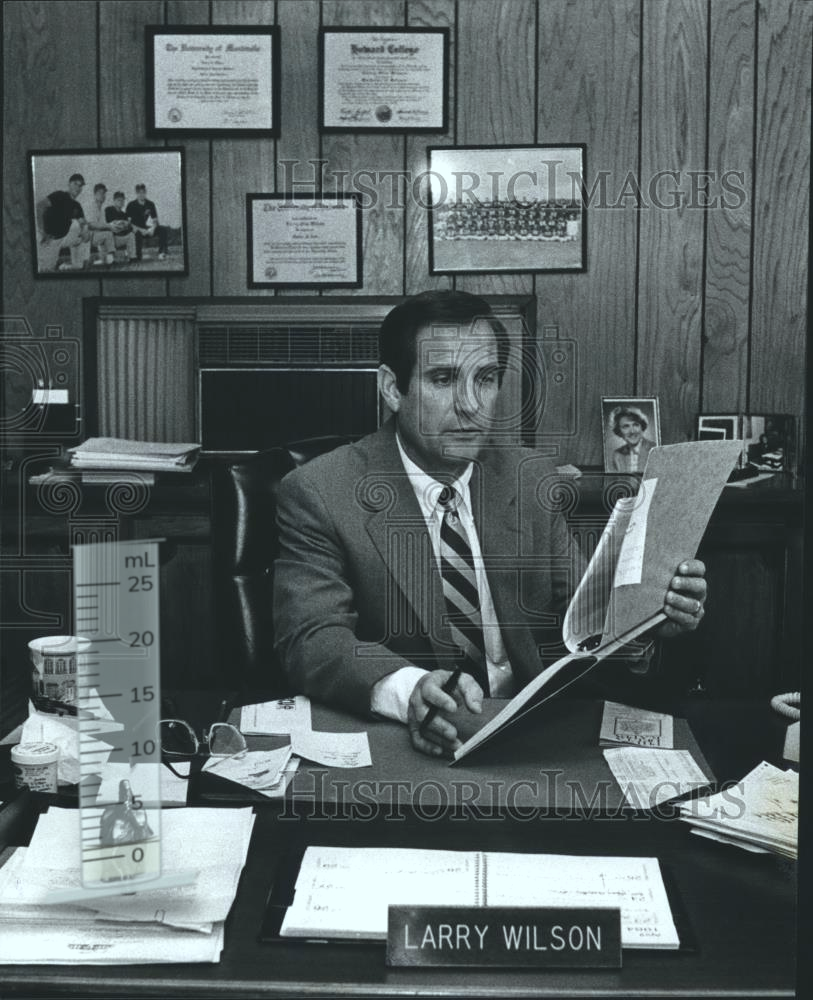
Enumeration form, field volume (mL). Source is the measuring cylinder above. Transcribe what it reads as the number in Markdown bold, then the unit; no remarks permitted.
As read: **1** mL
